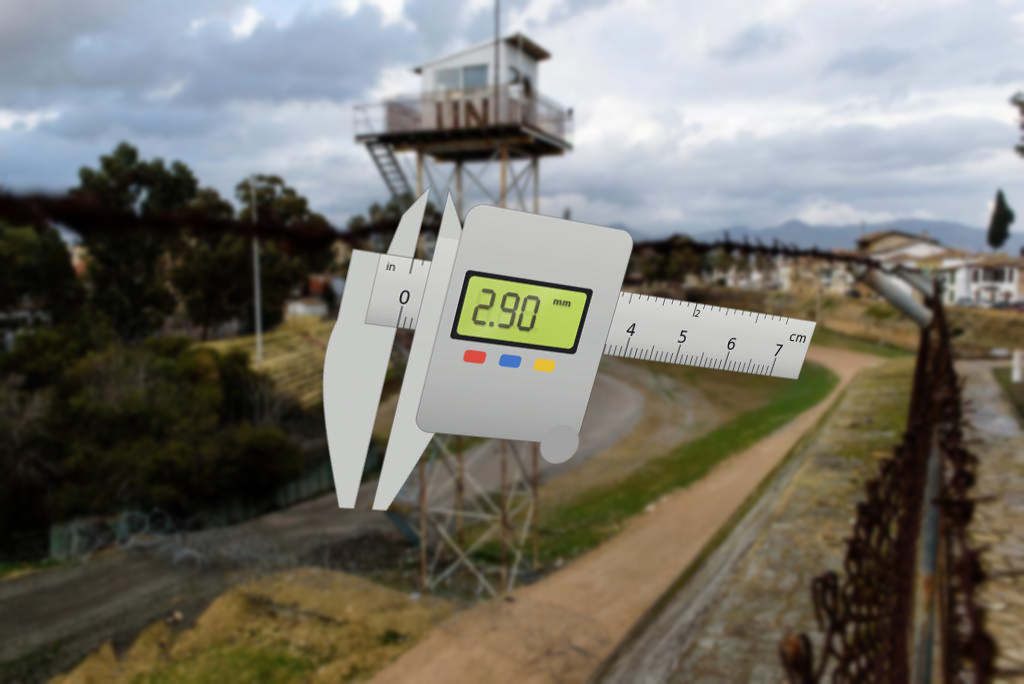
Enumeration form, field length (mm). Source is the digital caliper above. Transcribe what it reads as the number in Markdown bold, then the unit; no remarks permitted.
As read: **2.90** mm
